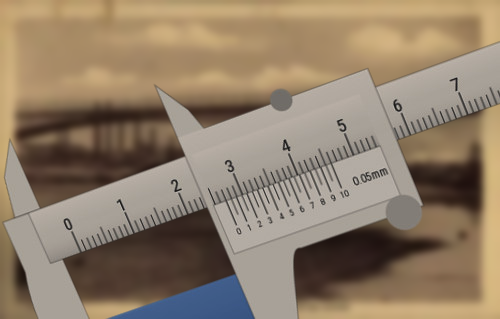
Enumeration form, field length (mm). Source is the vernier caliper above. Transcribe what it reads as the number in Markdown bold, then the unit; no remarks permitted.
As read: **27.0** mm
